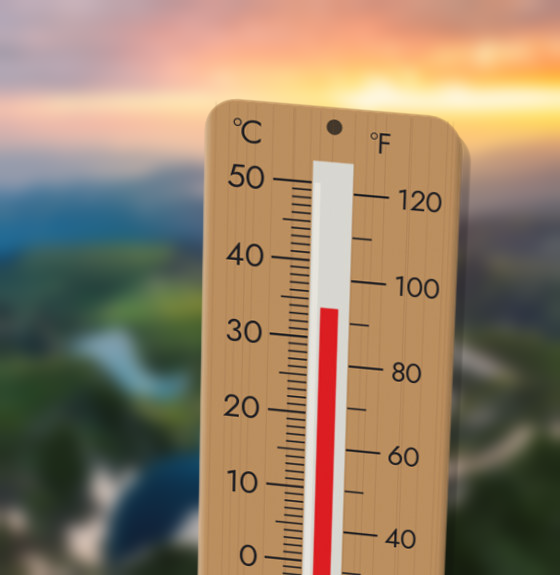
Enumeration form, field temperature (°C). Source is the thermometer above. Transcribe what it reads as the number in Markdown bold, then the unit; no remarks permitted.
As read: **34** °C
